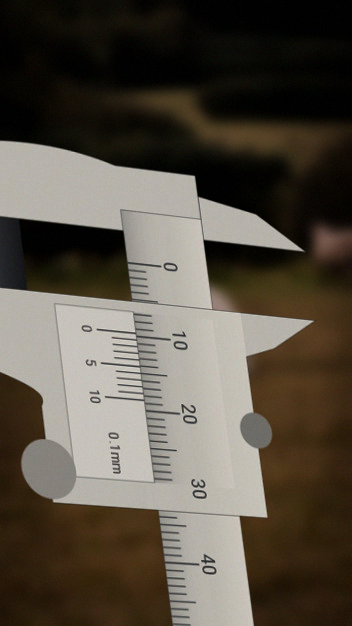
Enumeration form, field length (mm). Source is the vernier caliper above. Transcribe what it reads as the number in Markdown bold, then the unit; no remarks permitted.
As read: **9.6** mm
